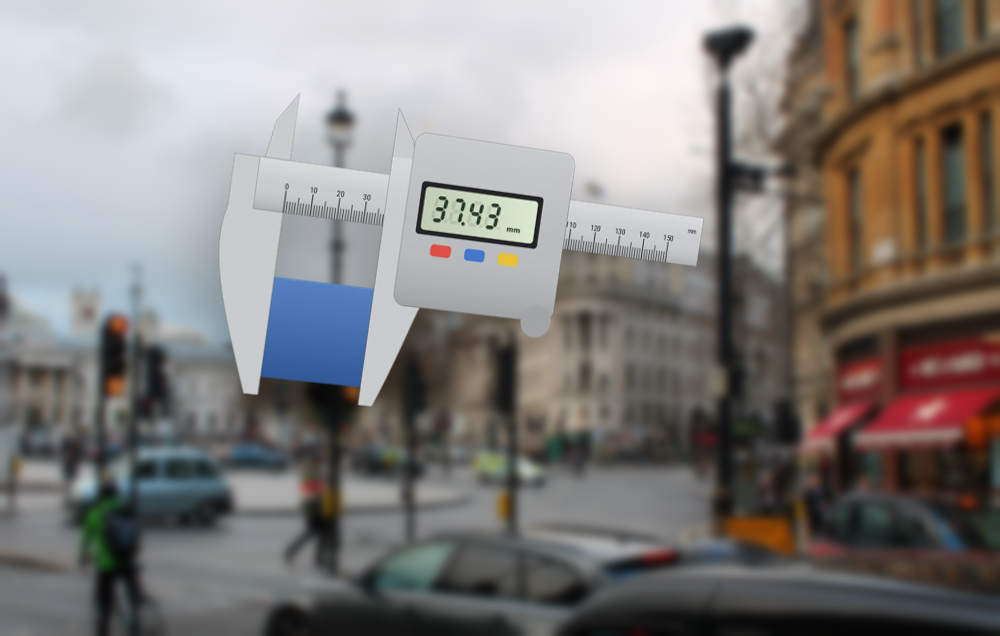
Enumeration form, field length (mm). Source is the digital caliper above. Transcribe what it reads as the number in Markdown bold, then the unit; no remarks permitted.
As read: **37.43** mm
